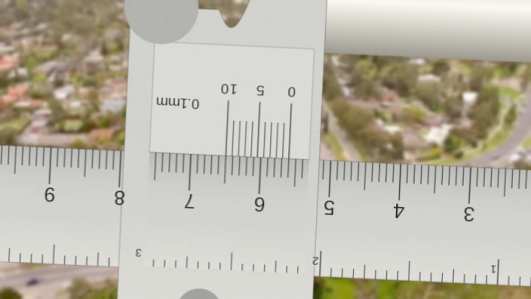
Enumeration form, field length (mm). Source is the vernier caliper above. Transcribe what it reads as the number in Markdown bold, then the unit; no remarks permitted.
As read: **56.0** mm
